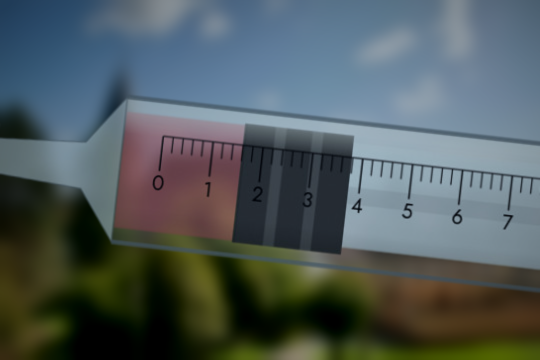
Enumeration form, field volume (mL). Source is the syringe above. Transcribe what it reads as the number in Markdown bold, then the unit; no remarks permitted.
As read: **1.6** mL
